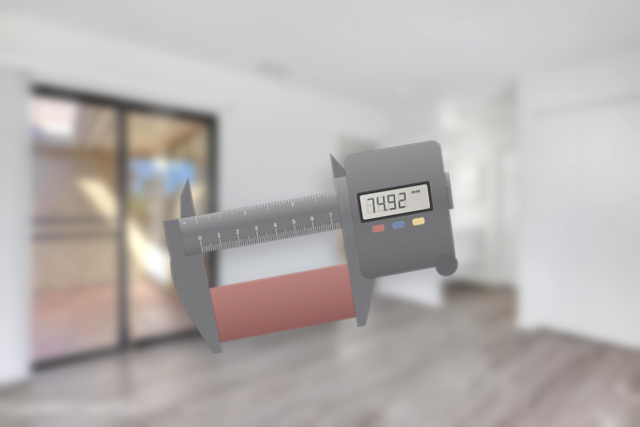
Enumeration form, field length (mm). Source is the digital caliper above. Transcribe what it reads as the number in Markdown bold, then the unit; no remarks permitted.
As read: **74.92** mm
